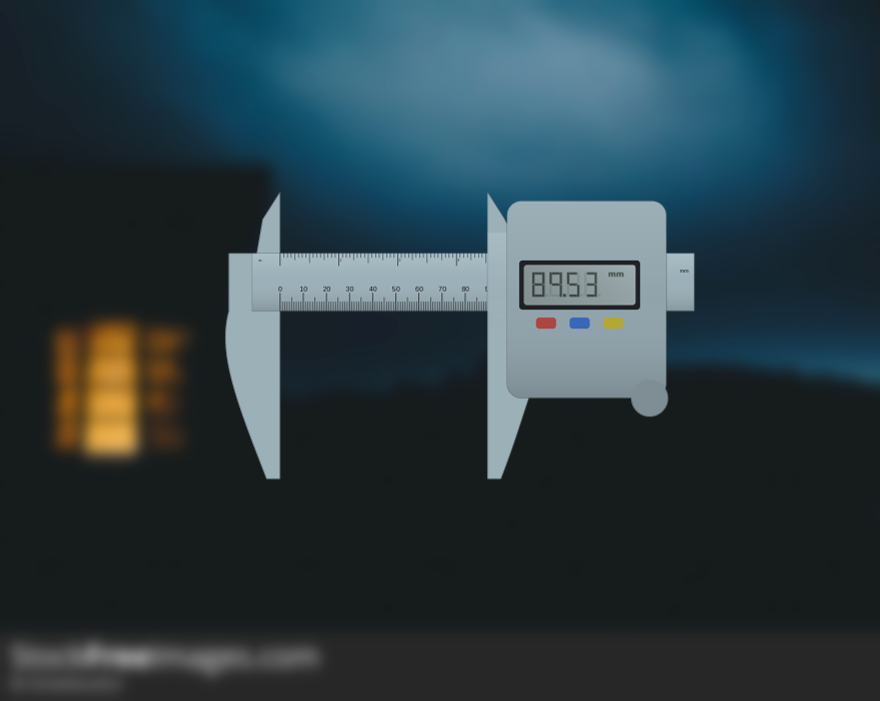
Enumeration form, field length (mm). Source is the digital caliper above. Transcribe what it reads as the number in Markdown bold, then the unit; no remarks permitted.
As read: **89.53** mm
